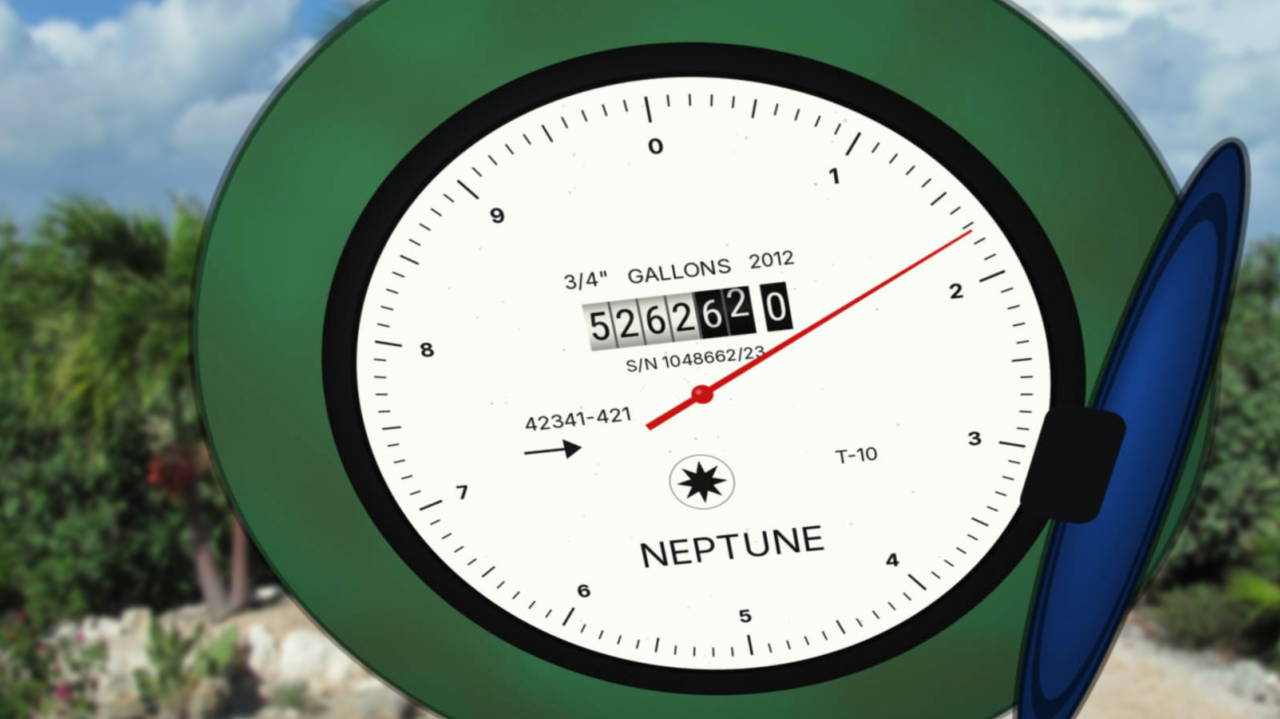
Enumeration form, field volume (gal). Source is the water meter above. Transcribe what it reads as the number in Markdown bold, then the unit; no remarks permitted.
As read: **5262621.7** gal
